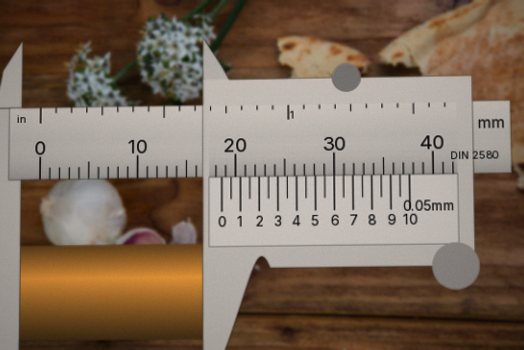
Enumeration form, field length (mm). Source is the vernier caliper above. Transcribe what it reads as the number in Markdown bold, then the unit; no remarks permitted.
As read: **18.6** mm
